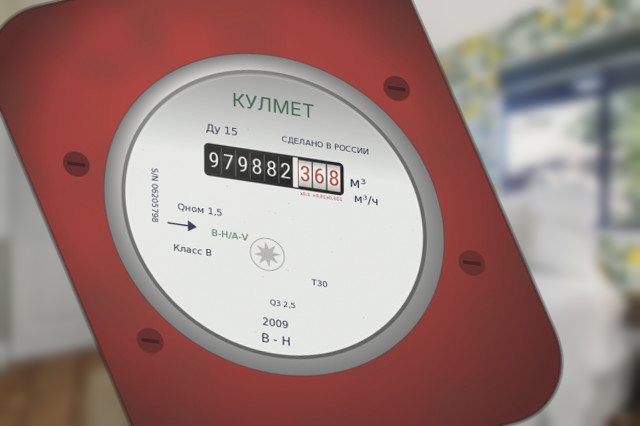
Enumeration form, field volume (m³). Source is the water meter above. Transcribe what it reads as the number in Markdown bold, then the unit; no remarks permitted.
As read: **979882.368** m³
